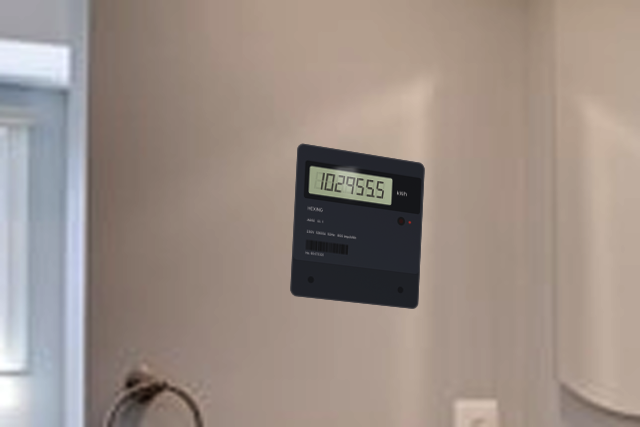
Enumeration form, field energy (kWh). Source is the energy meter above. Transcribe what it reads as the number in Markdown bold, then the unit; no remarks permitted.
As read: **102955.5** kWh
